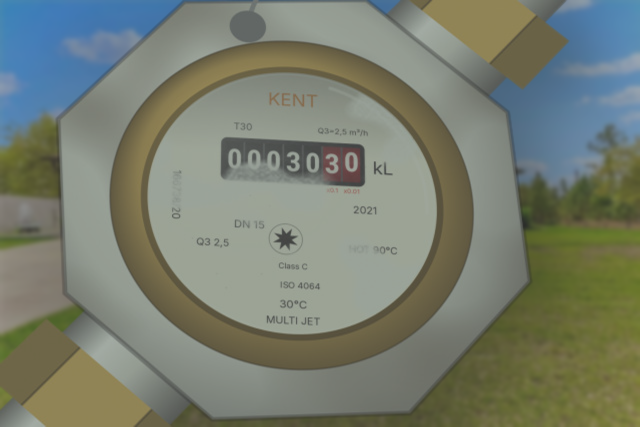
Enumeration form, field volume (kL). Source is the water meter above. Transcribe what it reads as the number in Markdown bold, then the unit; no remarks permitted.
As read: **30.30** kL
